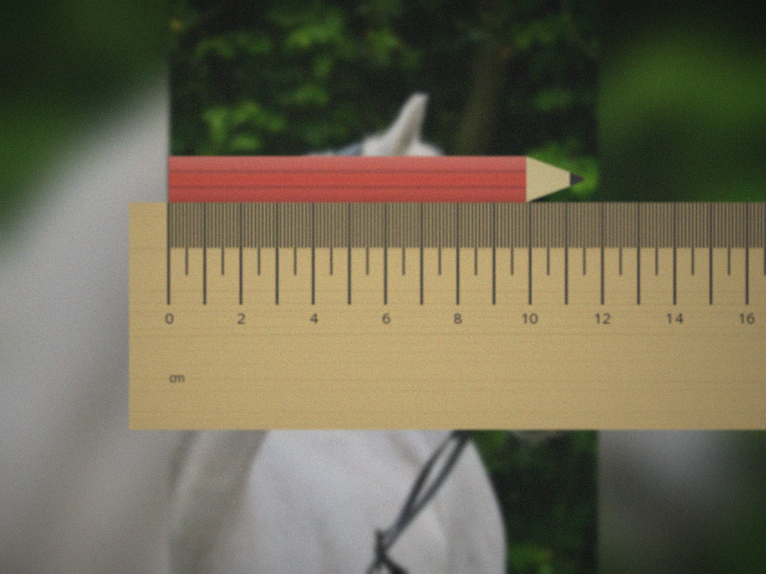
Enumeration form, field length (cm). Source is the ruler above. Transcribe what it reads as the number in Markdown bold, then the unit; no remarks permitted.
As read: **11.5** cm
